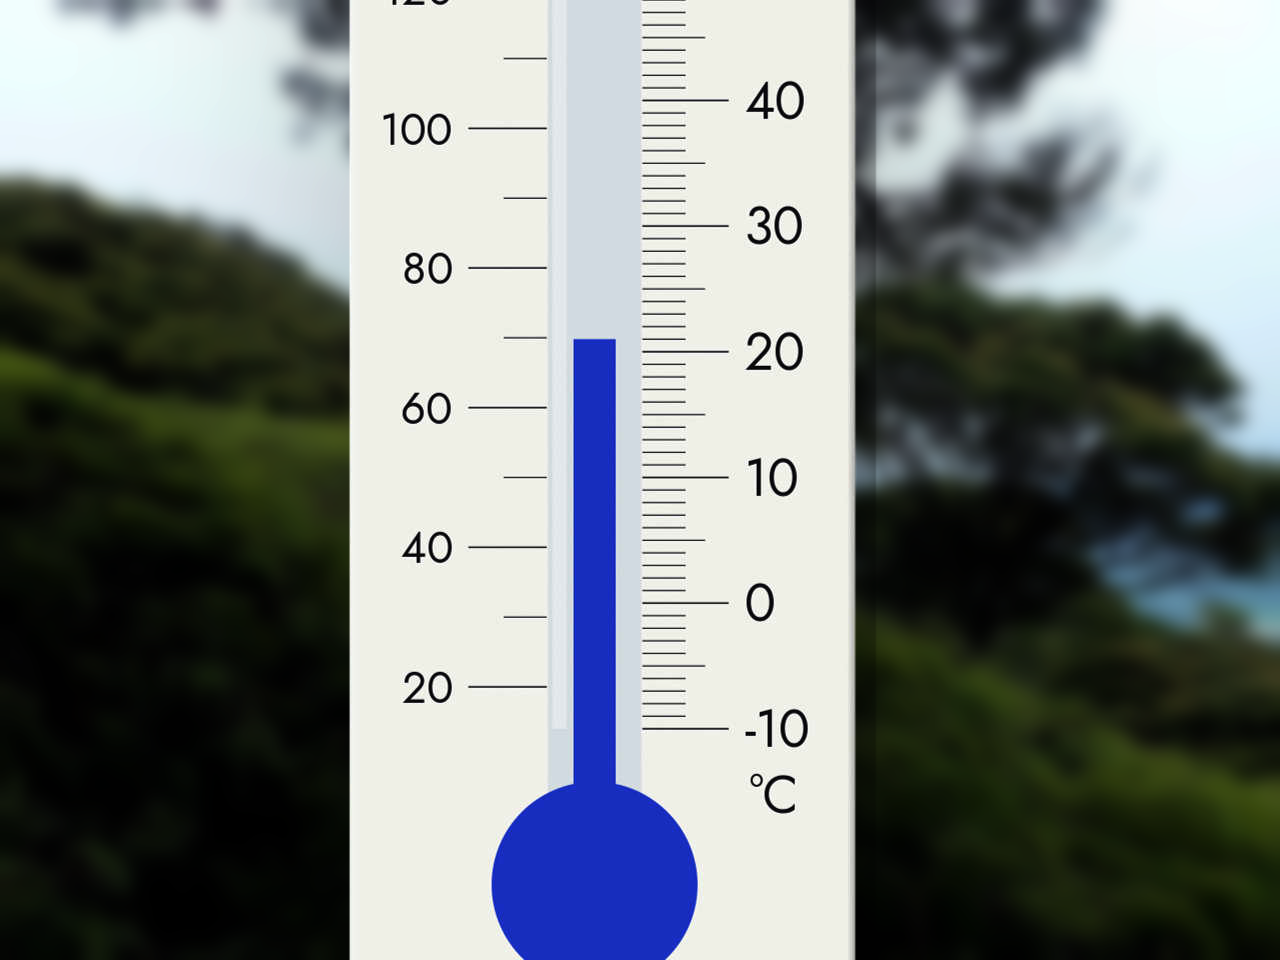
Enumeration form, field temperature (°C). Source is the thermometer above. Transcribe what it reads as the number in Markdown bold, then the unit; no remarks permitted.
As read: **21** °C
